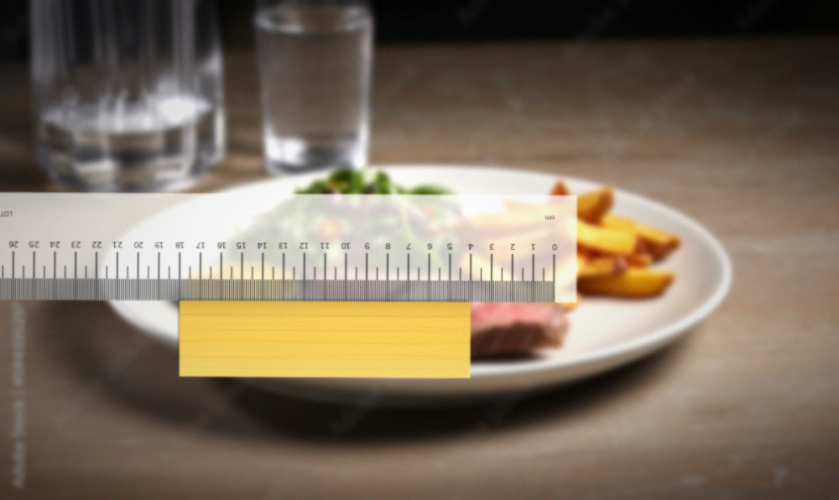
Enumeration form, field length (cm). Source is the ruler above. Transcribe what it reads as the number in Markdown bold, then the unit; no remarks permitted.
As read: **14** cm
